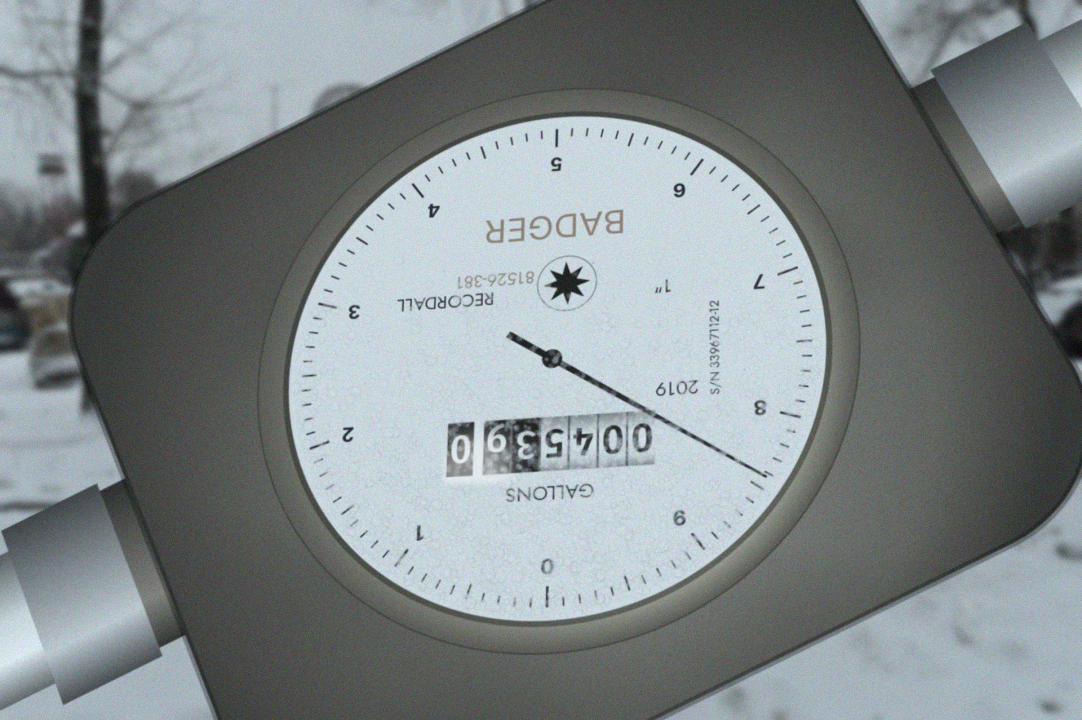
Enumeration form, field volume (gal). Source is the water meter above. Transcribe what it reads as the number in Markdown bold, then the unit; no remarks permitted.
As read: **45388.4** gal
